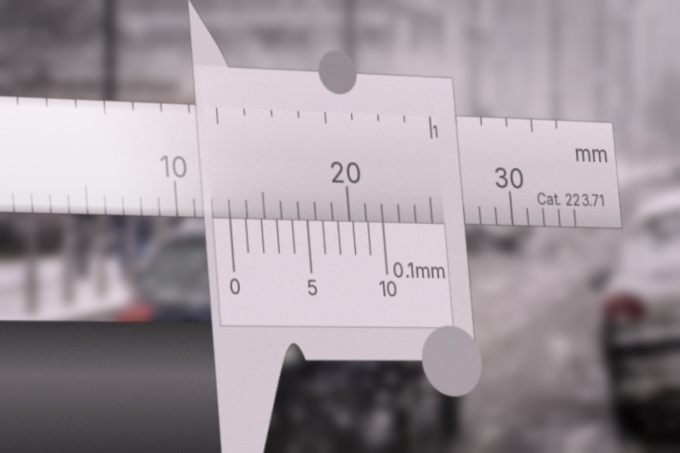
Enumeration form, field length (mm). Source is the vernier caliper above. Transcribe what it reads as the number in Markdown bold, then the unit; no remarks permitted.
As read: **13.0** mm
